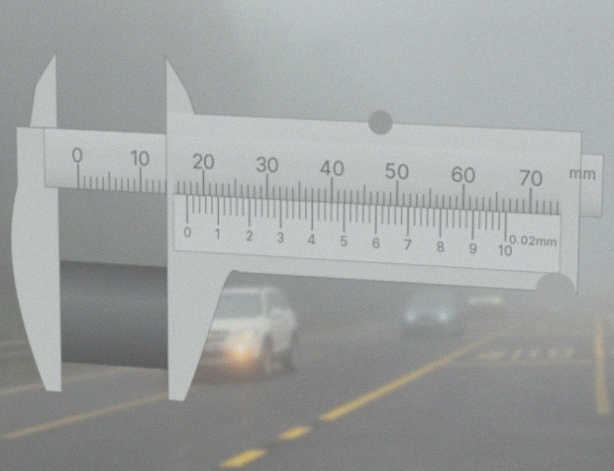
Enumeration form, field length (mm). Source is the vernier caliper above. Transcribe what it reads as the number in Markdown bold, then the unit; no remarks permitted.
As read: **17.4** mm
